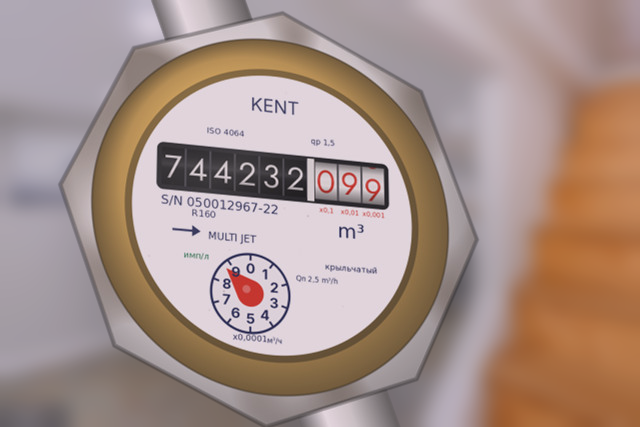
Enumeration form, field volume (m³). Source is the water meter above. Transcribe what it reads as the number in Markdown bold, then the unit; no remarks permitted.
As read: **744232.0988** m³
